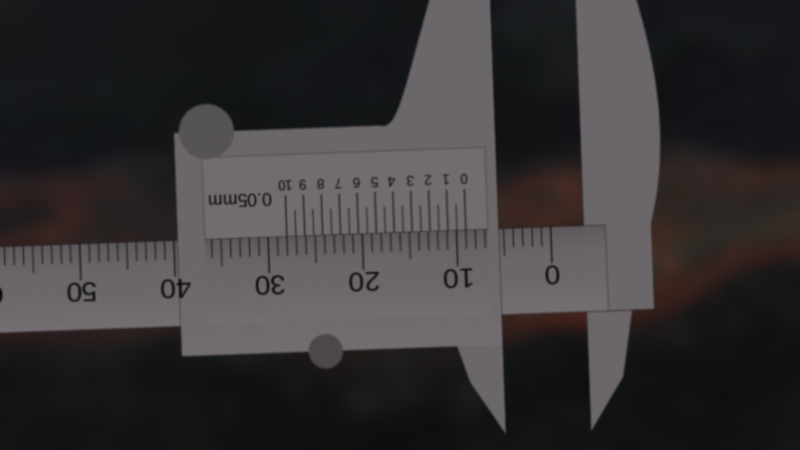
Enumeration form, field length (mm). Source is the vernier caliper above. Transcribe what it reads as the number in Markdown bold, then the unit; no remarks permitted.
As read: **9.0** mm
